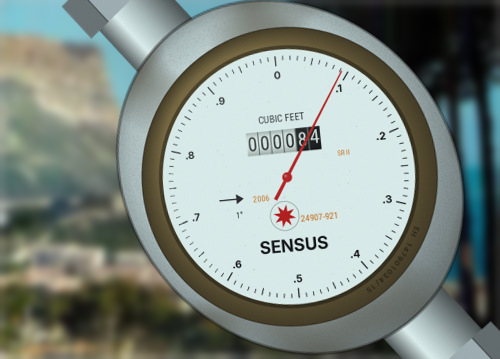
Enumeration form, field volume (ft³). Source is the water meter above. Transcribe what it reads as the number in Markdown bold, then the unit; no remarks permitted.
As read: **84.09** ft³
